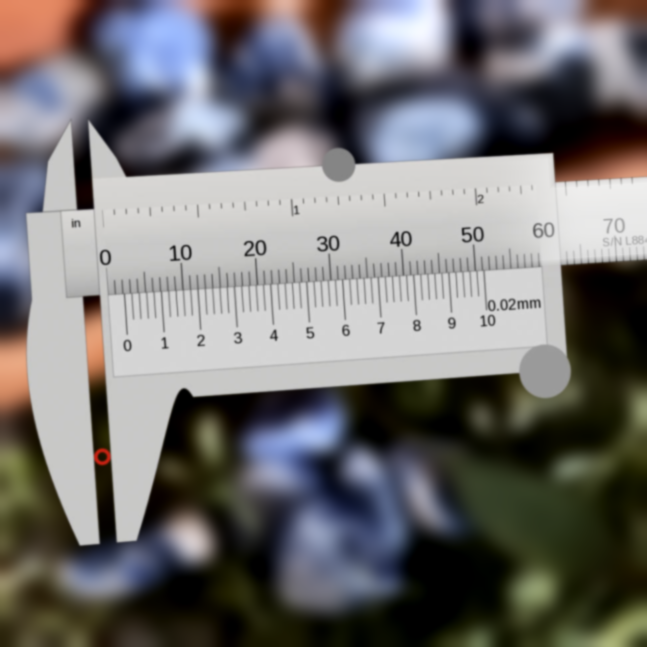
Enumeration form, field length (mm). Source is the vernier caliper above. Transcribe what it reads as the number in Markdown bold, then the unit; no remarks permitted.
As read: **2.2** mm
